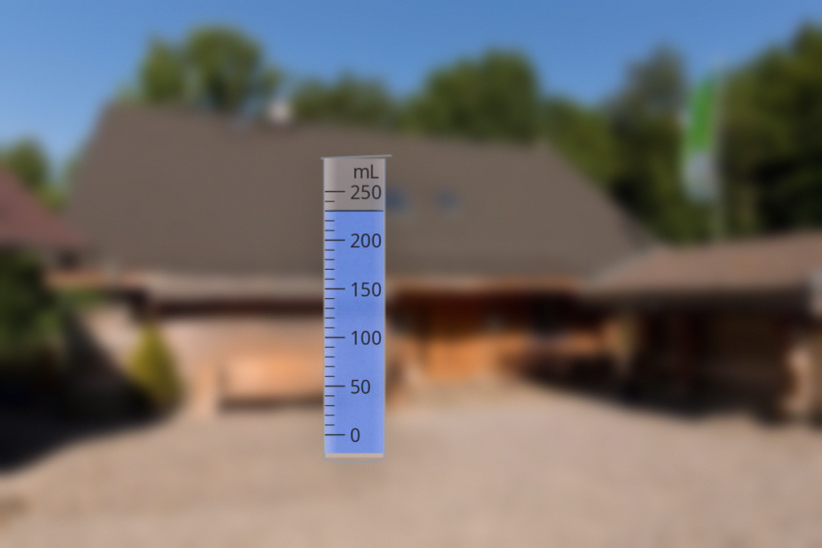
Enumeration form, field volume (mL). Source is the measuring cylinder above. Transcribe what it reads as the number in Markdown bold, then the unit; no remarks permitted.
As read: **230** mL
